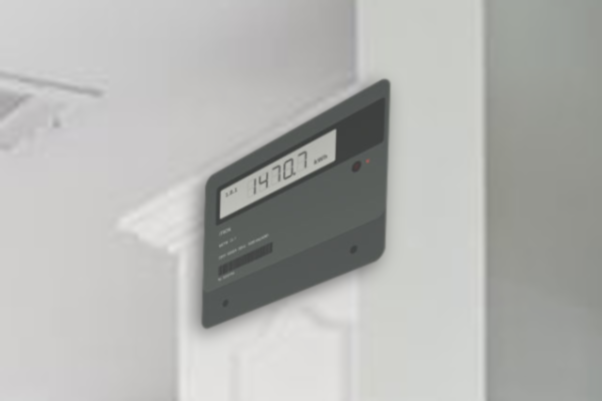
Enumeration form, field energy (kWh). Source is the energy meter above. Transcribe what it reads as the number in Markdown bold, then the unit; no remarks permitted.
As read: **1470.7** kWh
